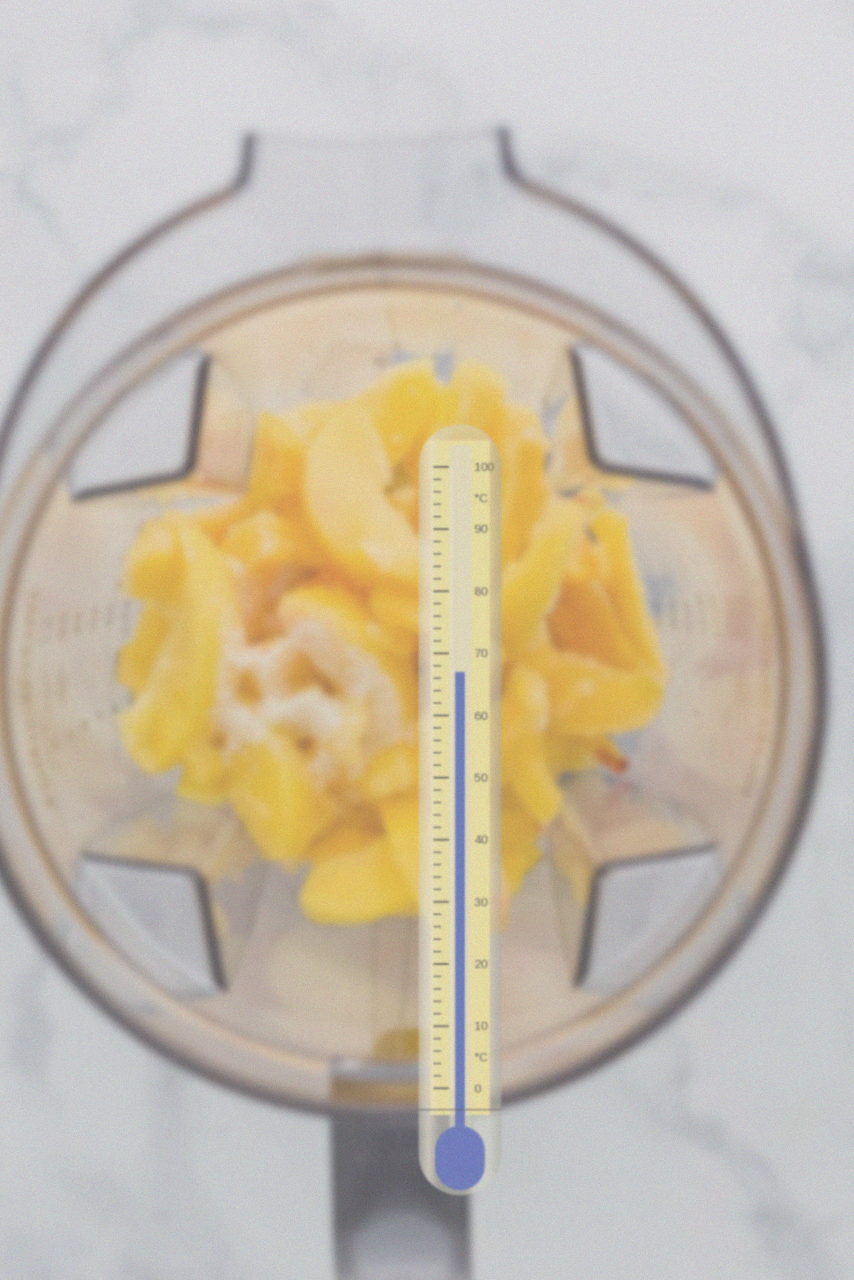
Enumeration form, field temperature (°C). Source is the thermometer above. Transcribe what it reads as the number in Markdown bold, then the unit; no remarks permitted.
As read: **67** °C
